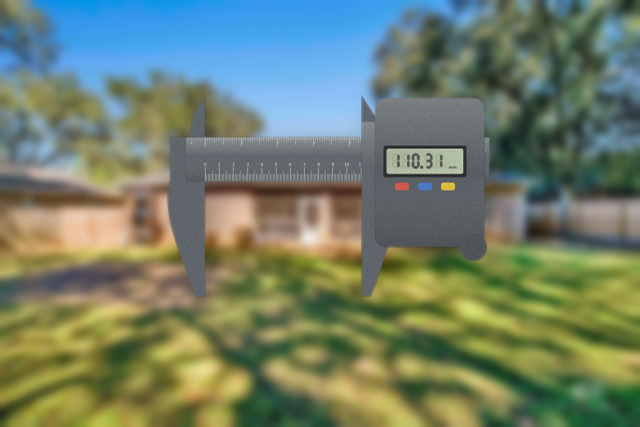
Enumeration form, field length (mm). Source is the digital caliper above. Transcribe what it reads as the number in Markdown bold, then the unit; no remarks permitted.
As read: **110.31** mm
